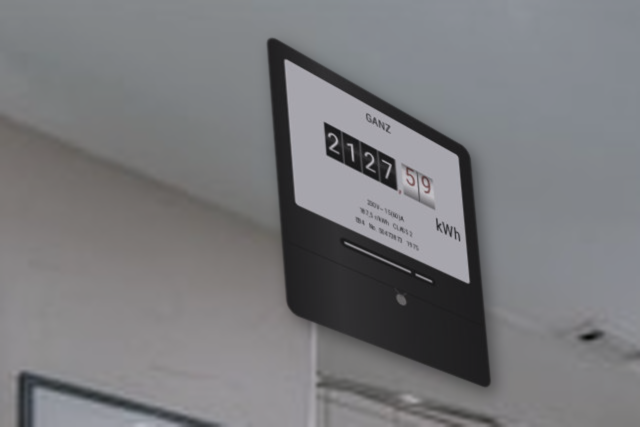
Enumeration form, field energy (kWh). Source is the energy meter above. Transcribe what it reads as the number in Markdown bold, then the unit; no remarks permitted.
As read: **2127.59** kWh
